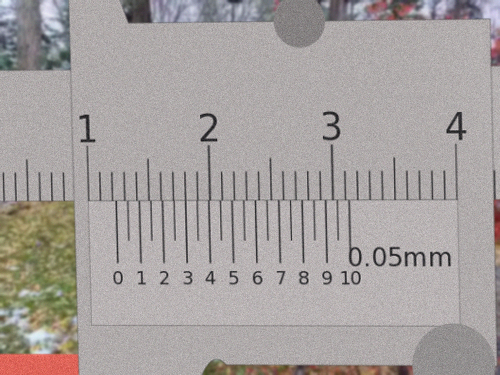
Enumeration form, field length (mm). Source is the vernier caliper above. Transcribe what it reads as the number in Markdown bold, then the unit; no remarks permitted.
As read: **12.3** mm
